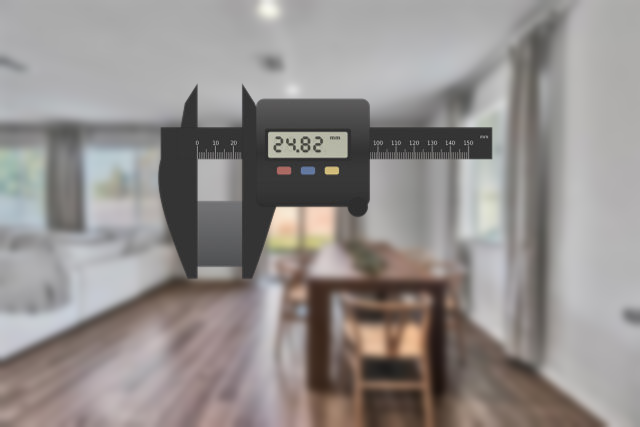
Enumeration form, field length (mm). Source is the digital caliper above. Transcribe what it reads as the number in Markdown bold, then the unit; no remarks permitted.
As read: **24.82** mm
